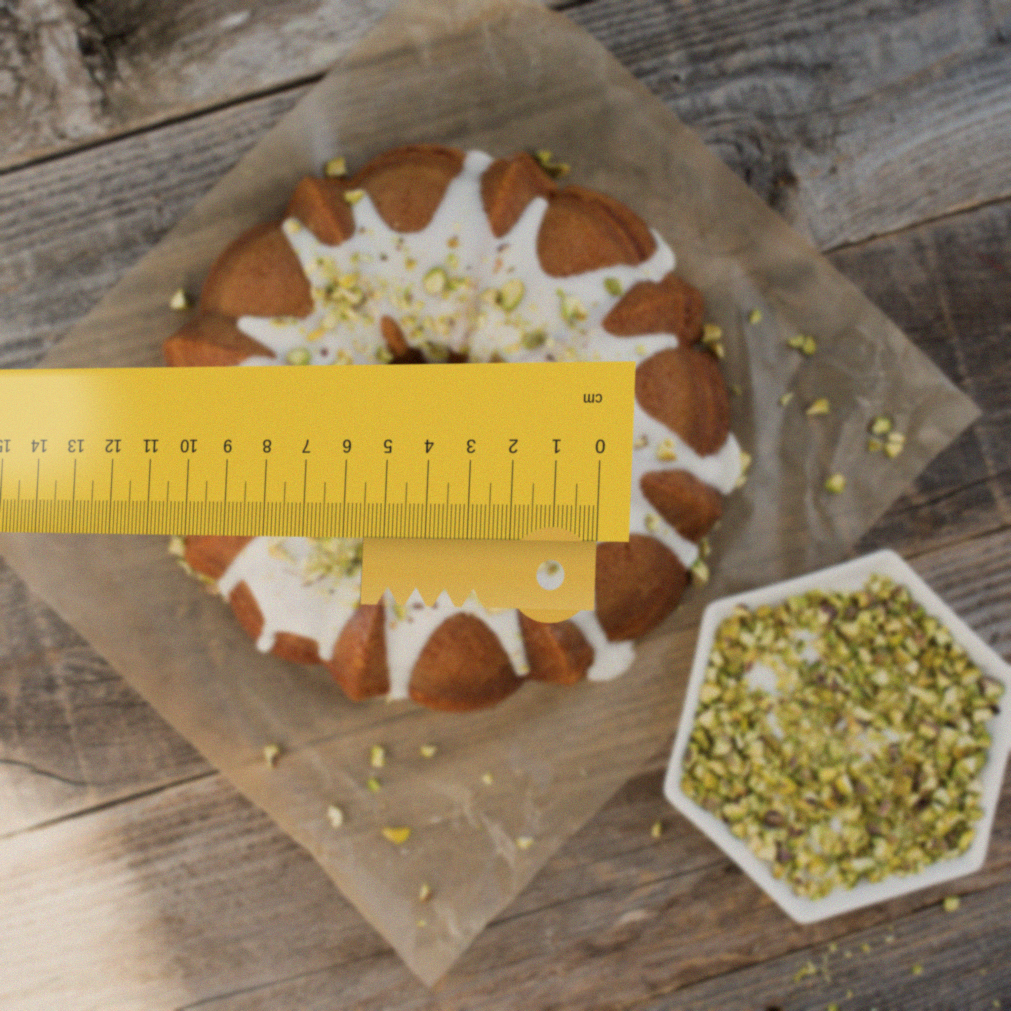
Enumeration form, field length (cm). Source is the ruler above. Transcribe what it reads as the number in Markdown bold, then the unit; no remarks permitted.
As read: **5.5** cm
